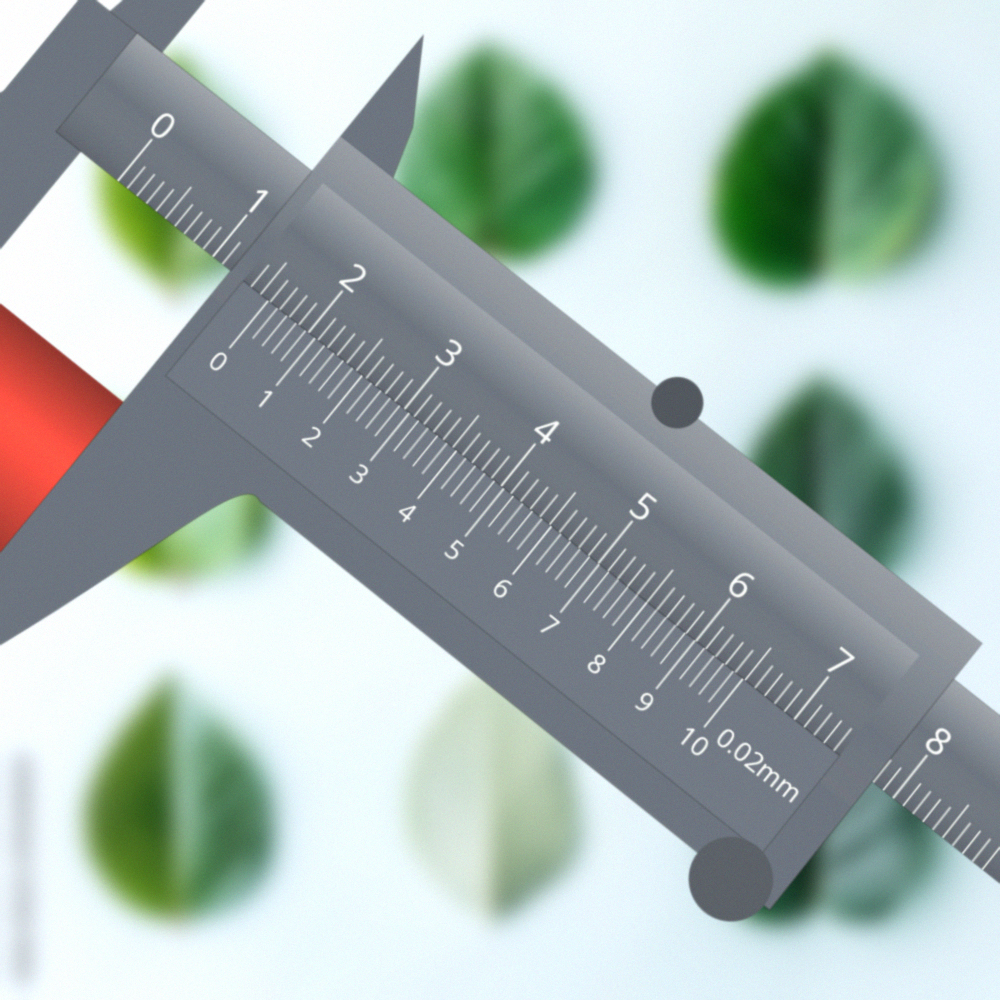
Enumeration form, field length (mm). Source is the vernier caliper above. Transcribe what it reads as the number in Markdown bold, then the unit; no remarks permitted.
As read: **15.8** mm
